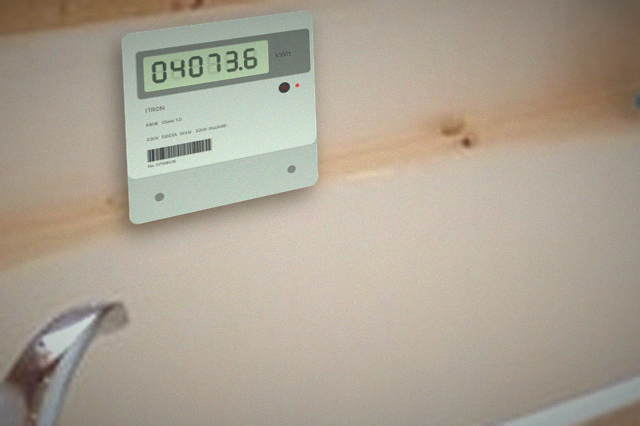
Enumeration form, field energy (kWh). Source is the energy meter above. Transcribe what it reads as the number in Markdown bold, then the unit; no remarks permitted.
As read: **4073.6** kWh
